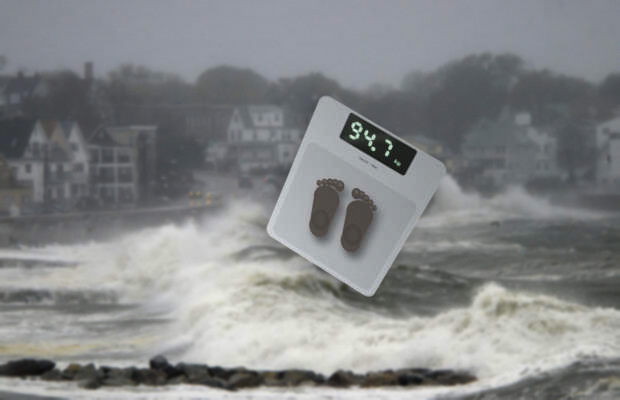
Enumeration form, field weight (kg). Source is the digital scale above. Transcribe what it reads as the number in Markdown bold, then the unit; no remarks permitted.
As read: **94.7** kg
